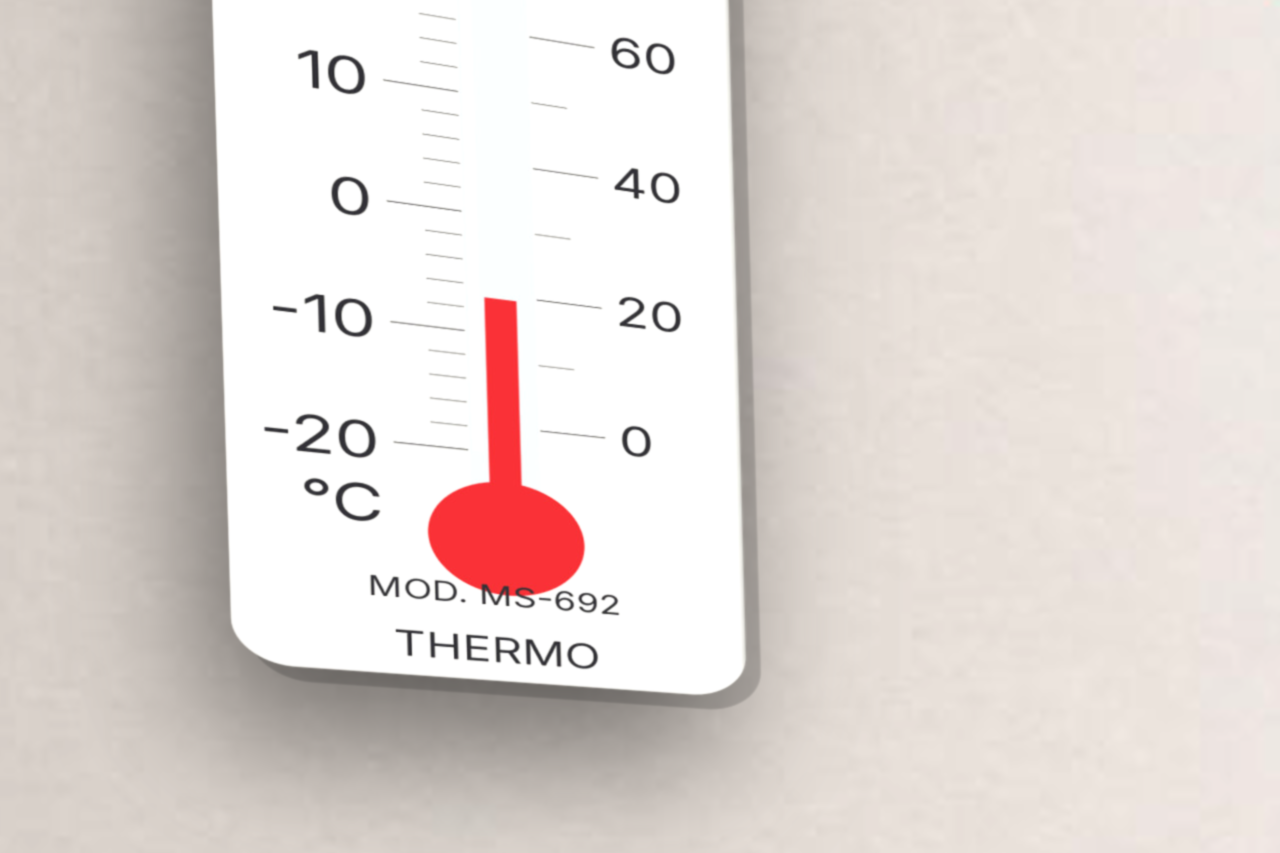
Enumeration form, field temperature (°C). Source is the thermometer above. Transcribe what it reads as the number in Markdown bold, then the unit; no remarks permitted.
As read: **-7** °C
